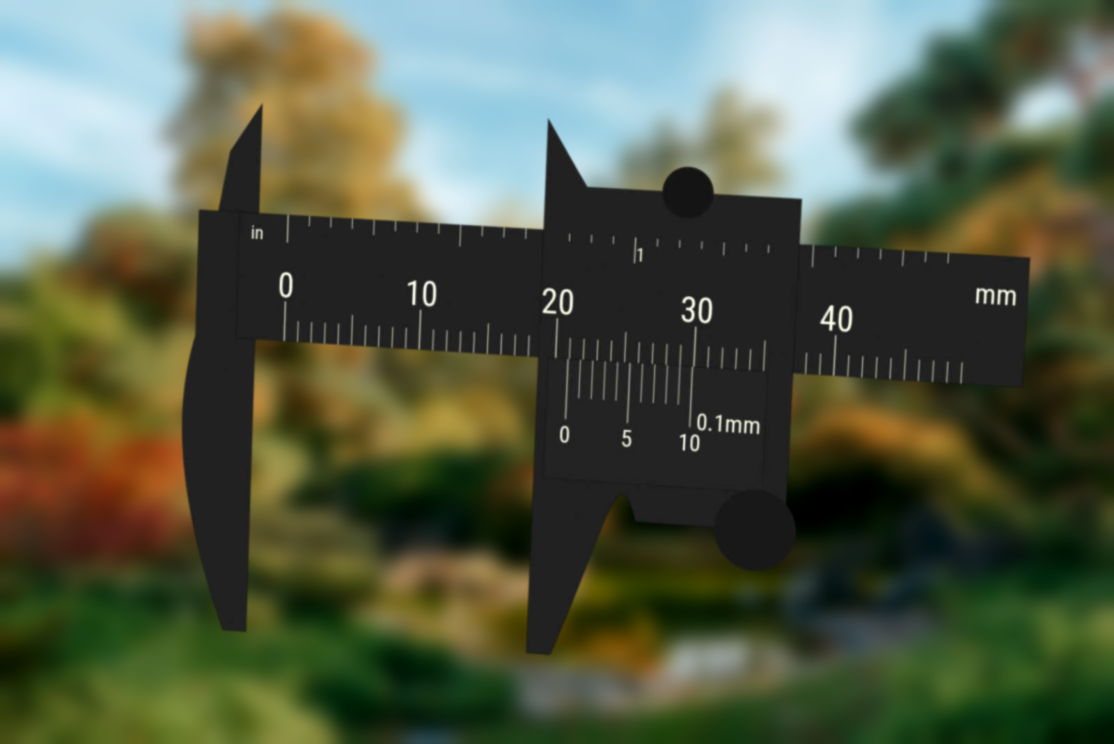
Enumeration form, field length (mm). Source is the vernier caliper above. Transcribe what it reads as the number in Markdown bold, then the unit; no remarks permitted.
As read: **20.9** mm
